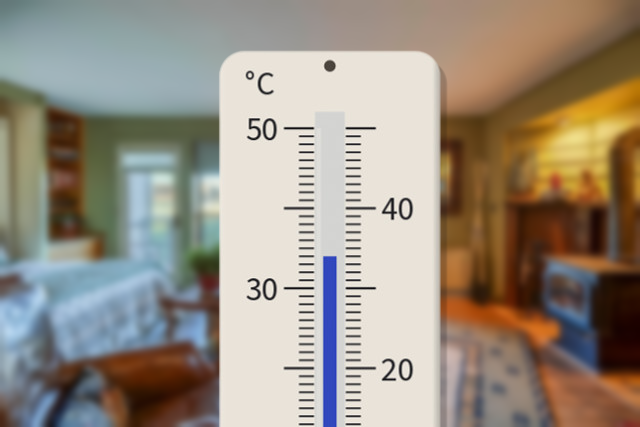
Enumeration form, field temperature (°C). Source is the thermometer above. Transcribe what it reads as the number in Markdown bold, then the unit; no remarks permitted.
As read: **34** °C
